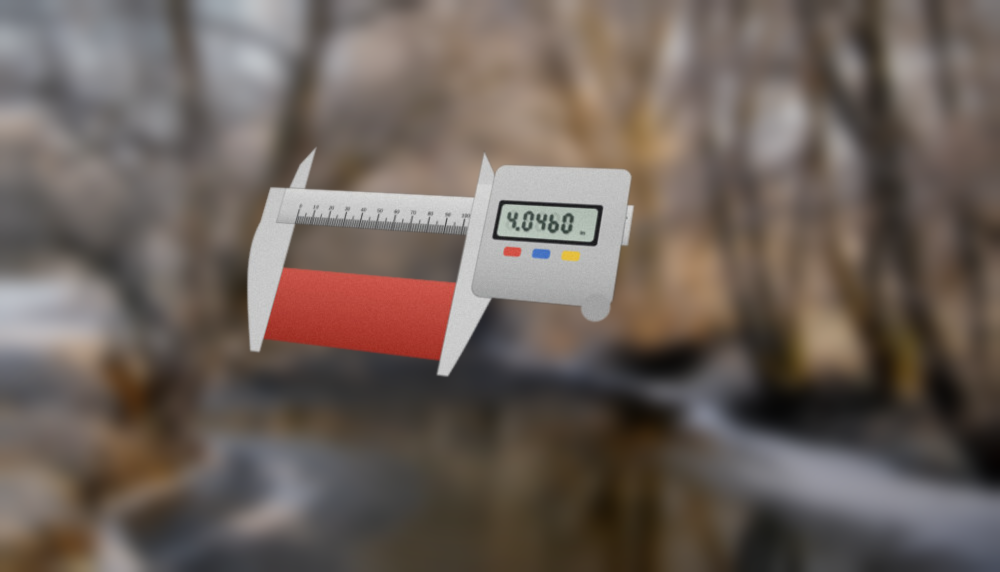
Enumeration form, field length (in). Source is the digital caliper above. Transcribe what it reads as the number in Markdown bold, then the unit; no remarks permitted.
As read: **4.0460** in
